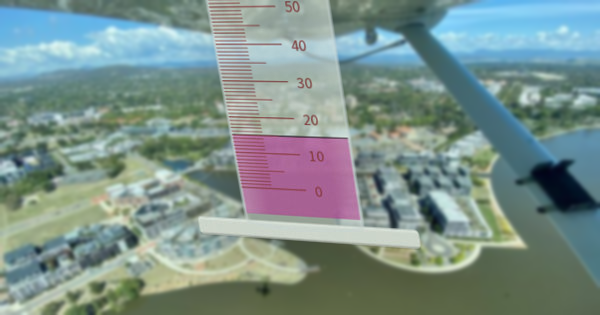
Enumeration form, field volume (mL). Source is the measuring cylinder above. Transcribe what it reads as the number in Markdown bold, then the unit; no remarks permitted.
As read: **15** mL
